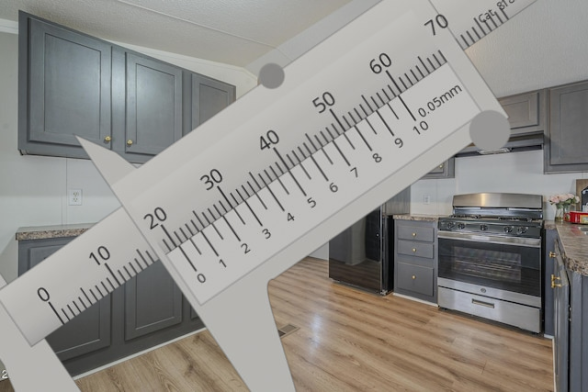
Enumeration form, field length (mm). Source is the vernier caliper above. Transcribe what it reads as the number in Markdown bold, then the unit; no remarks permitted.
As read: **20.4** mm
